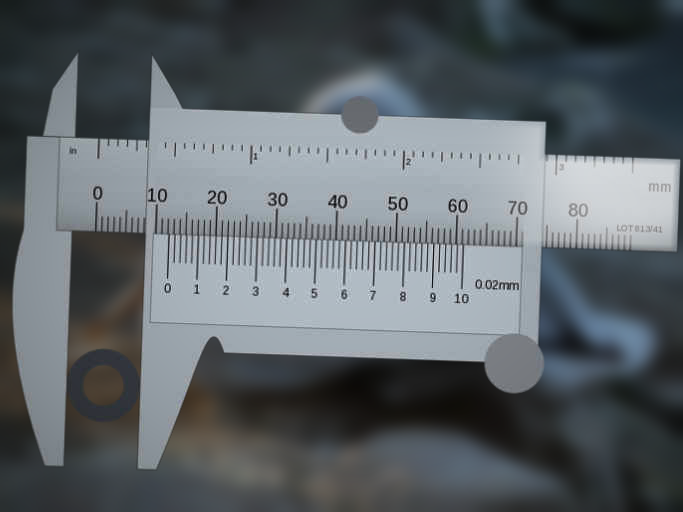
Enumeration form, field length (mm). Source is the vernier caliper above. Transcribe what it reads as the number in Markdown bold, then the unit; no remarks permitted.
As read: **12.2** mm
